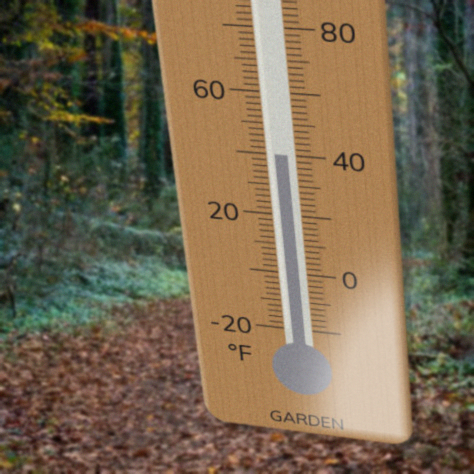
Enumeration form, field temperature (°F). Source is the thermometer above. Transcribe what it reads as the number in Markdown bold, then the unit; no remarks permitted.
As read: **40** °F
